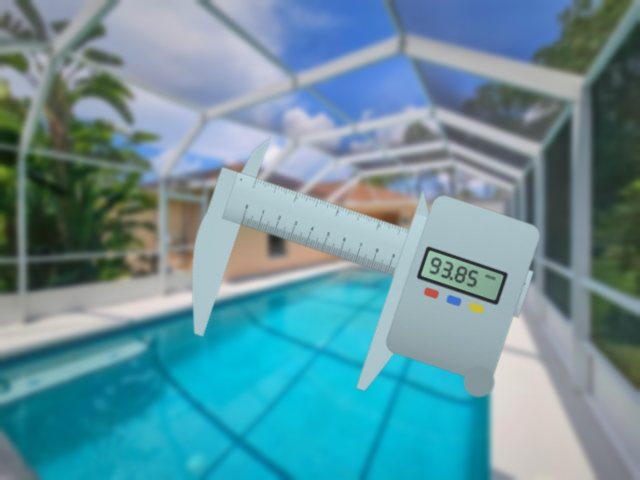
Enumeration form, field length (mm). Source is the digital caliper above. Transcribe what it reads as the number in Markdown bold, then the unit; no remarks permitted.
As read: **93.85** mm
